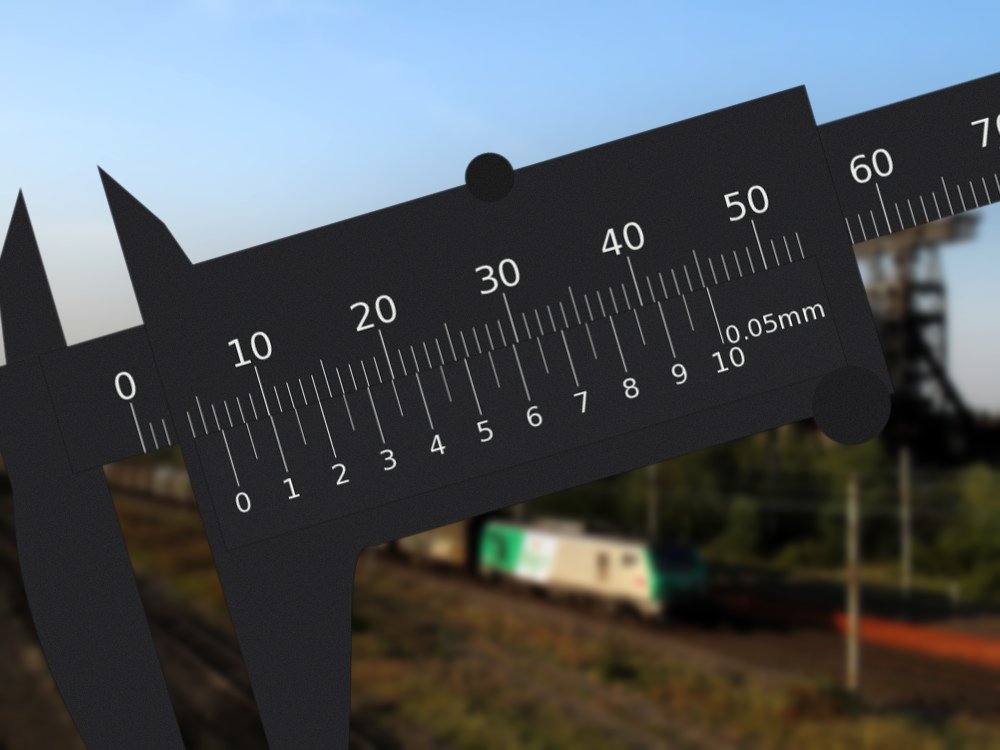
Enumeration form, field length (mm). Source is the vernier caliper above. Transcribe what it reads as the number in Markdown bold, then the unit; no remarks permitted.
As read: **6.2** mm
